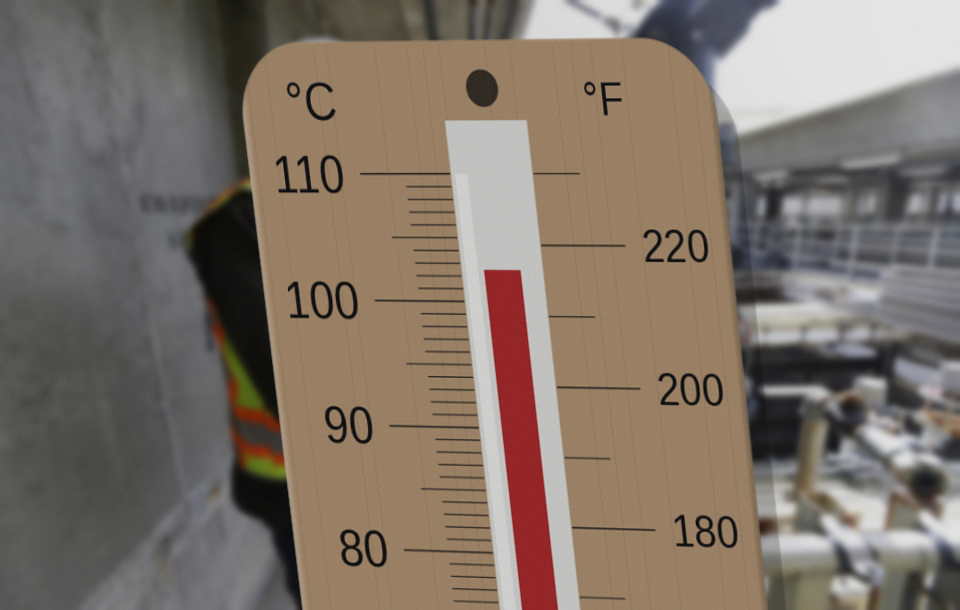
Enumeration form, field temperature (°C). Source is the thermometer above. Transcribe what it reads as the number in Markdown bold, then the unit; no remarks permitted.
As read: **102.5** °C
